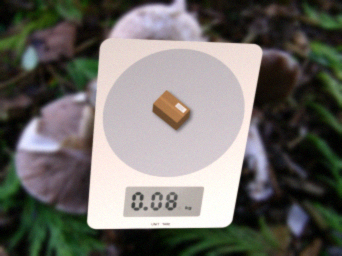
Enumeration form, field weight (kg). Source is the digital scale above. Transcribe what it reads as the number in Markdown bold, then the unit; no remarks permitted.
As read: **0.08** kg
